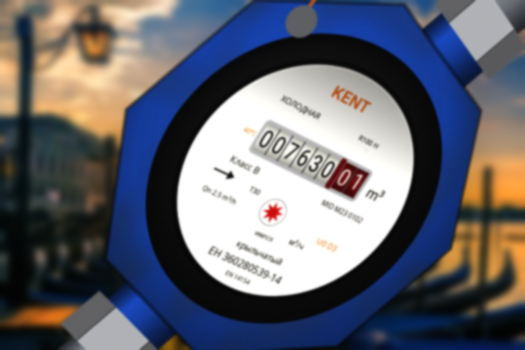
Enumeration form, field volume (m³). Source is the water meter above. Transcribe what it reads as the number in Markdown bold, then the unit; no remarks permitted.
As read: **7630.01** m³
